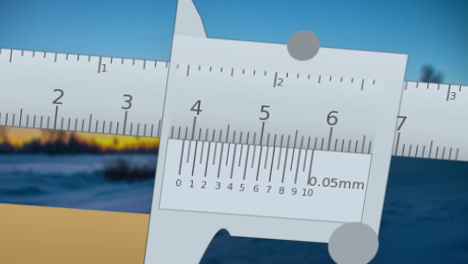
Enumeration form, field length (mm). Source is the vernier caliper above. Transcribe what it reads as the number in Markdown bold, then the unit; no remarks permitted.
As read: **38.8** mm
